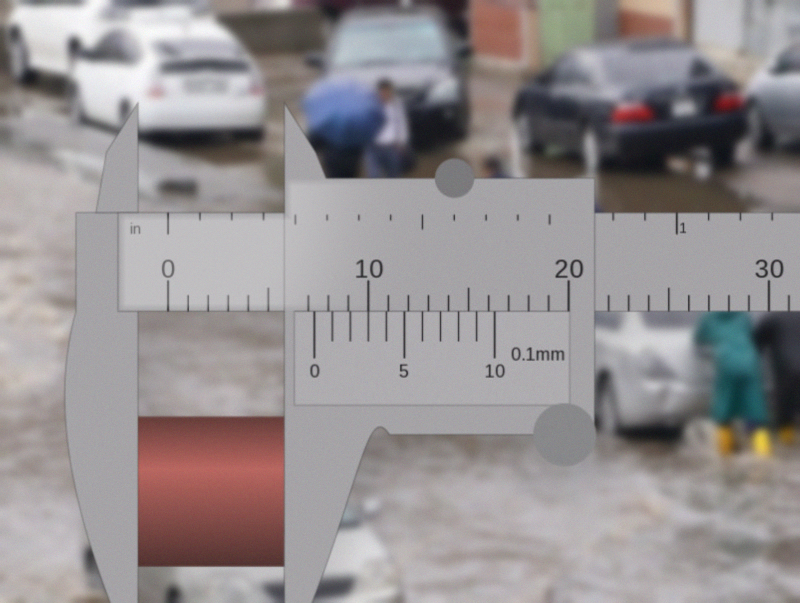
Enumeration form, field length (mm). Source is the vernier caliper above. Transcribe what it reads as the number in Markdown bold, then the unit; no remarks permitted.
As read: **7.3** mm
